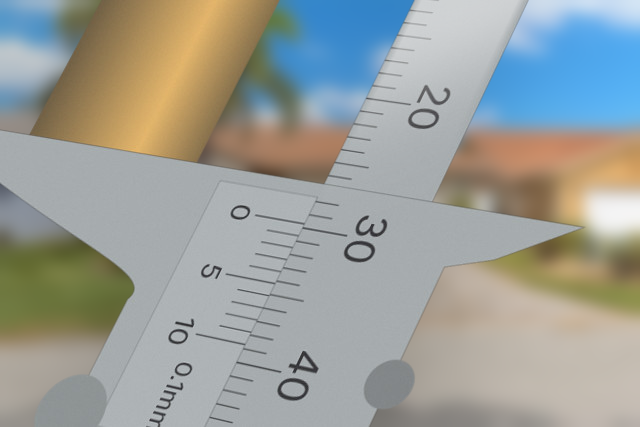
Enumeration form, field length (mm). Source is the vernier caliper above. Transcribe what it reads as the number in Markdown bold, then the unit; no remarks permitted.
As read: **29.7** mm
